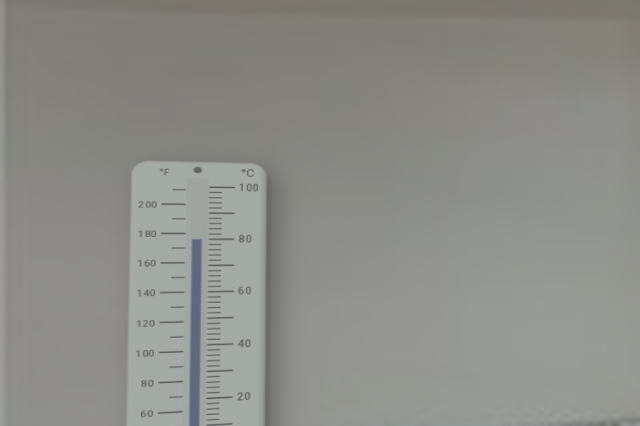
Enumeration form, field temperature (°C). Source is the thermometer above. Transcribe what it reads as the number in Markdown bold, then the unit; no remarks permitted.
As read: **80** °C
